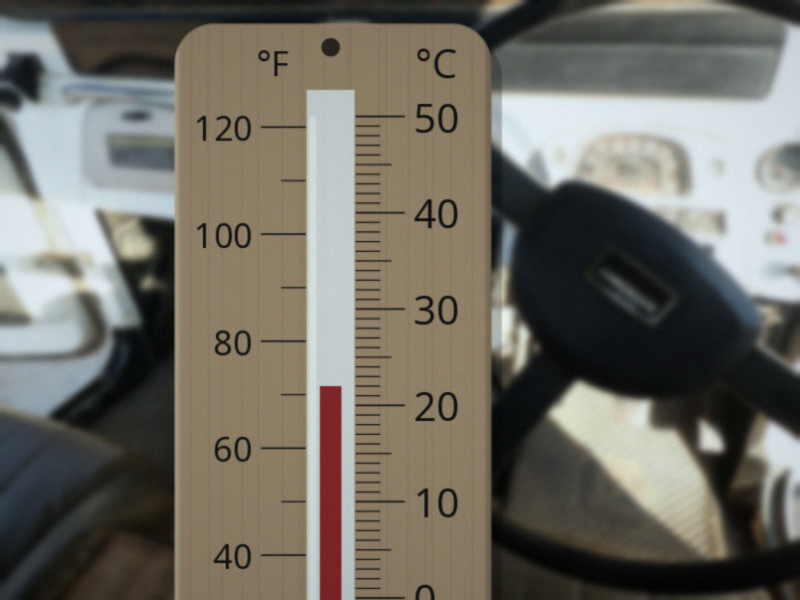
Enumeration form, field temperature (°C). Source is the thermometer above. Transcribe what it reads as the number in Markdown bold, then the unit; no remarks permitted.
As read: **22** °C
